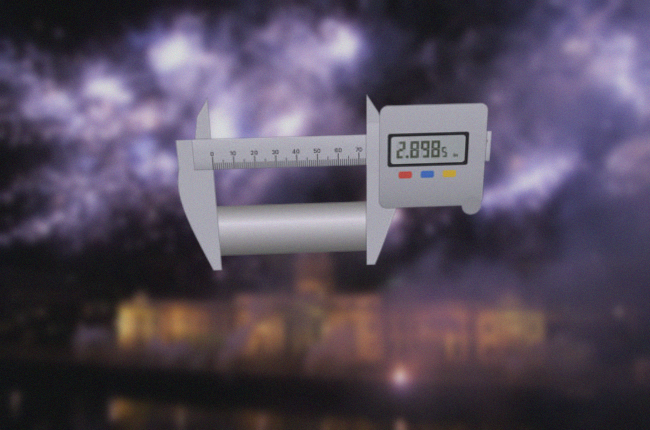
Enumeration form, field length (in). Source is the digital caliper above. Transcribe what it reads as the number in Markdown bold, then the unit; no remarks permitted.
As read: **2.8985** in
